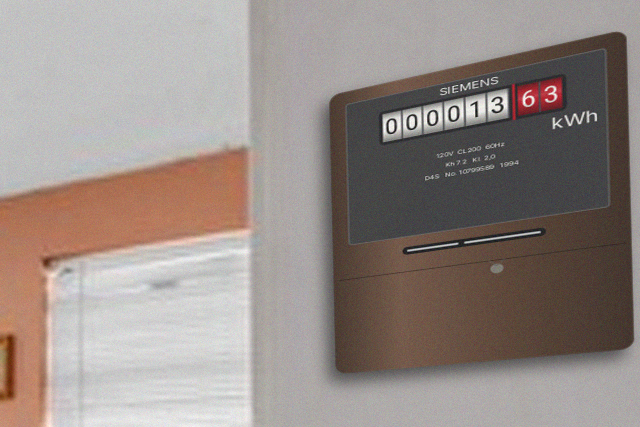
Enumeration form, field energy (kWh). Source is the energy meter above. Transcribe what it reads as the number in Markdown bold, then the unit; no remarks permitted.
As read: **13.63** kWh
